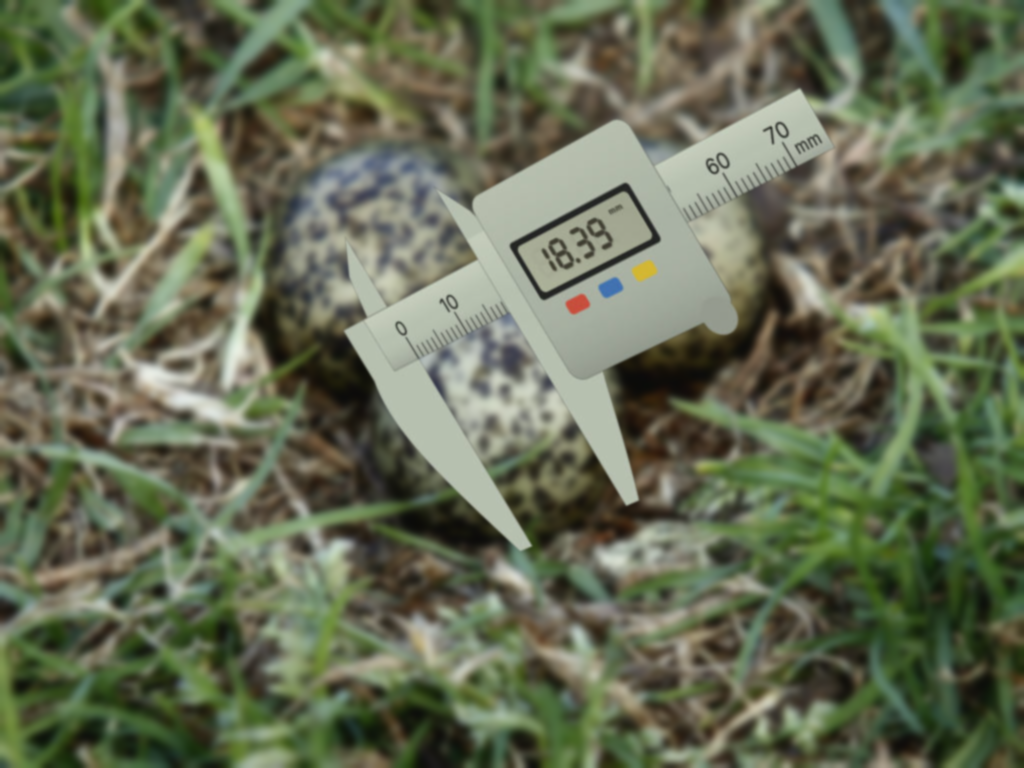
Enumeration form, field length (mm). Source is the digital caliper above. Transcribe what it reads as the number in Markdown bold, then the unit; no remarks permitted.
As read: **18.39** mm
